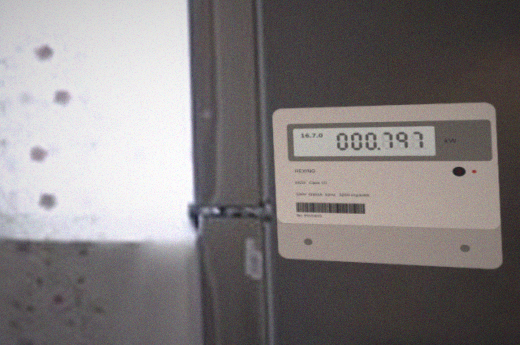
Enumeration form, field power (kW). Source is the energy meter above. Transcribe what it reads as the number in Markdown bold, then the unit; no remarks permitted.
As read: **0.797** kW
